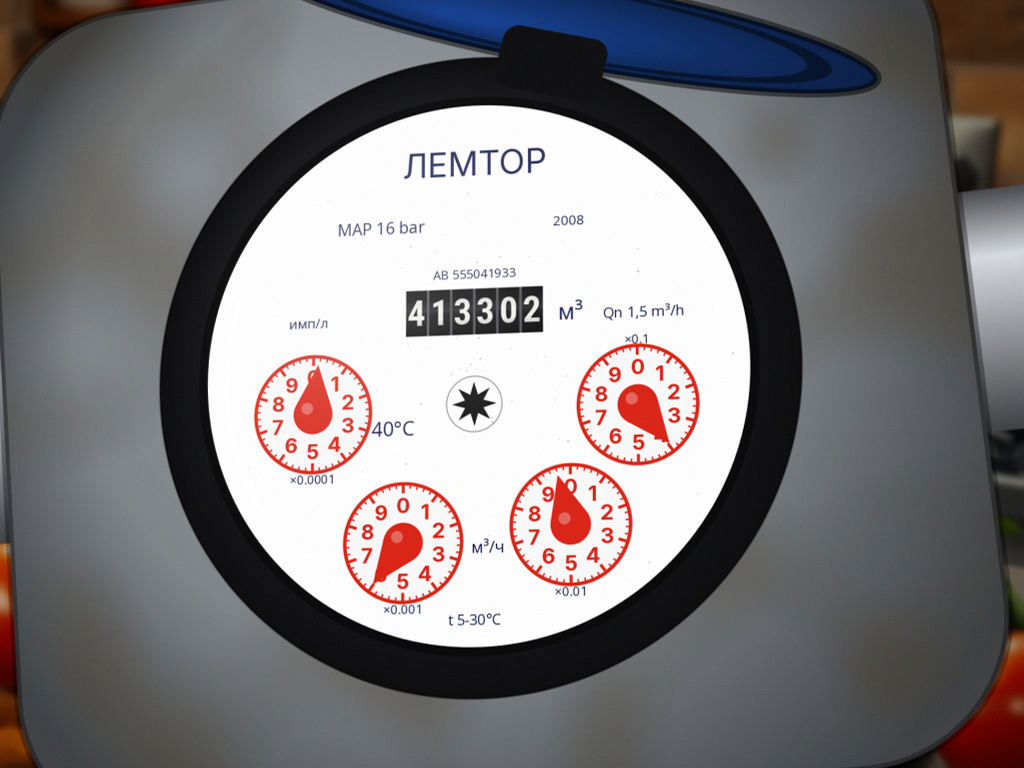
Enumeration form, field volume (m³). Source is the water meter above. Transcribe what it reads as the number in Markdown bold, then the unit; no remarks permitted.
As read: **413302.3960** m³
